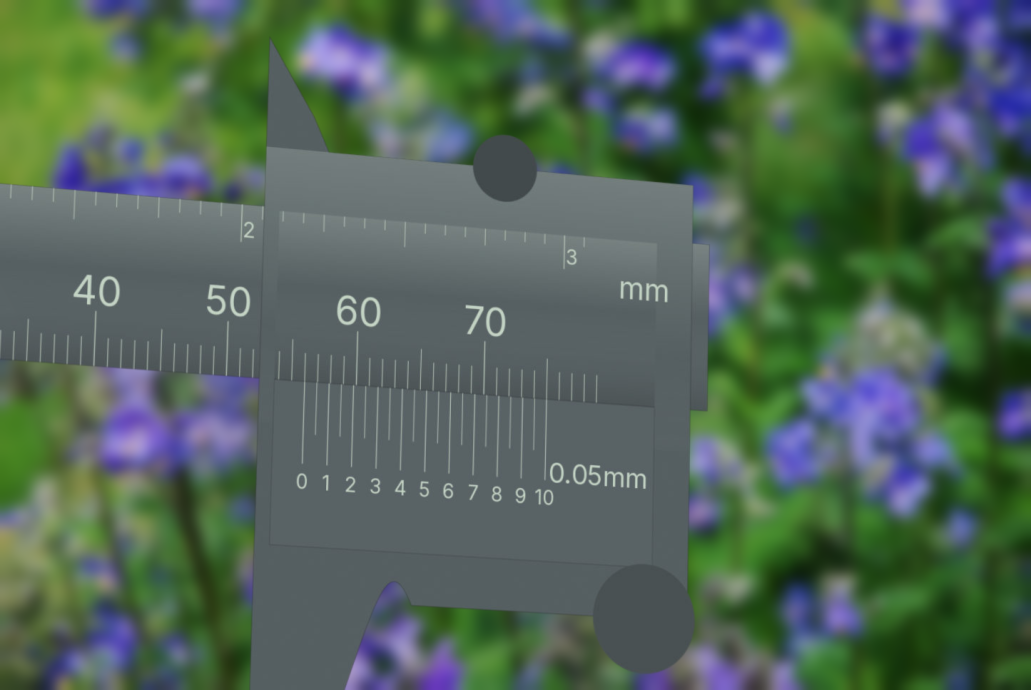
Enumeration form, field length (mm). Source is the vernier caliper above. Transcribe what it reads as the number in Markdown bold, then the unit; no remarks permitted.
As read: **56.0** mm
